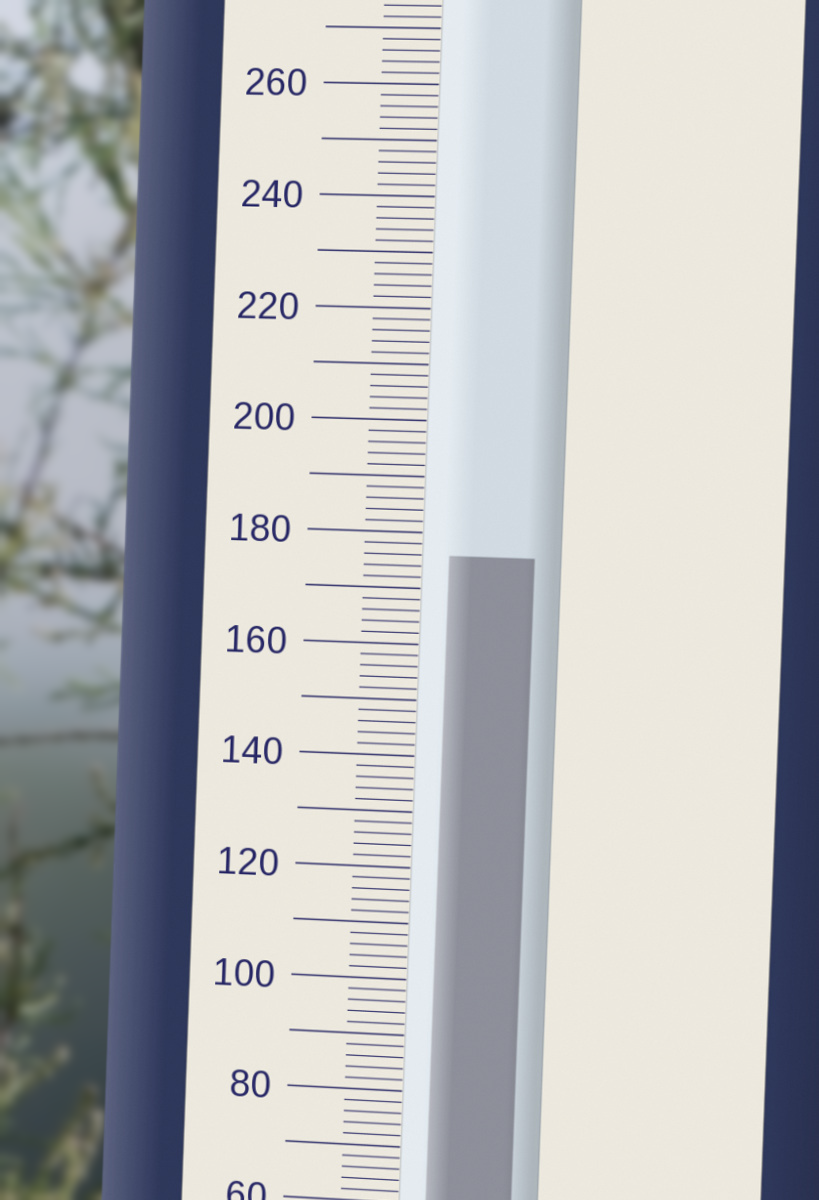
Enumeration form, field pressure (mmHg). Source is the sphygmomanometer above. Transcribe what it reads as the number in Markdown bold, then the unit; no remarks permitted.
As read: **176** mmHg
